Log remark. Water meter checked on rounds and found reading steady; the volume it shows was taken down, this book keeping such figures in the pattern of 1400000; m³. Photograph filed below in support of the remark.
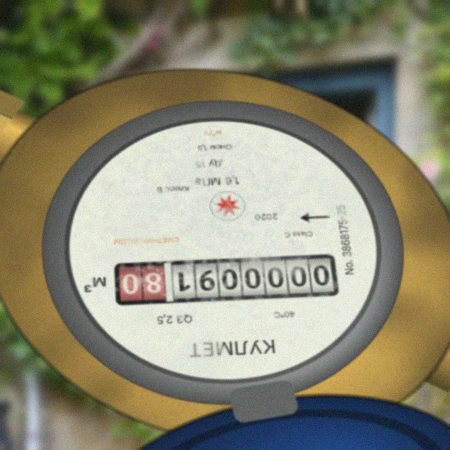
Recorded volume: 91.80; m³
